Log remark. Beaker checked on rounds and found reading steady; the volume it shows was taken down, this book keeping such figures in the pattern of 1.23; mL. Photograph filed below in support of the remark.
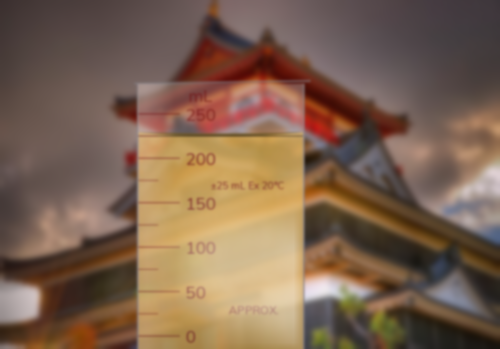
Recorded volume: 225; mL
